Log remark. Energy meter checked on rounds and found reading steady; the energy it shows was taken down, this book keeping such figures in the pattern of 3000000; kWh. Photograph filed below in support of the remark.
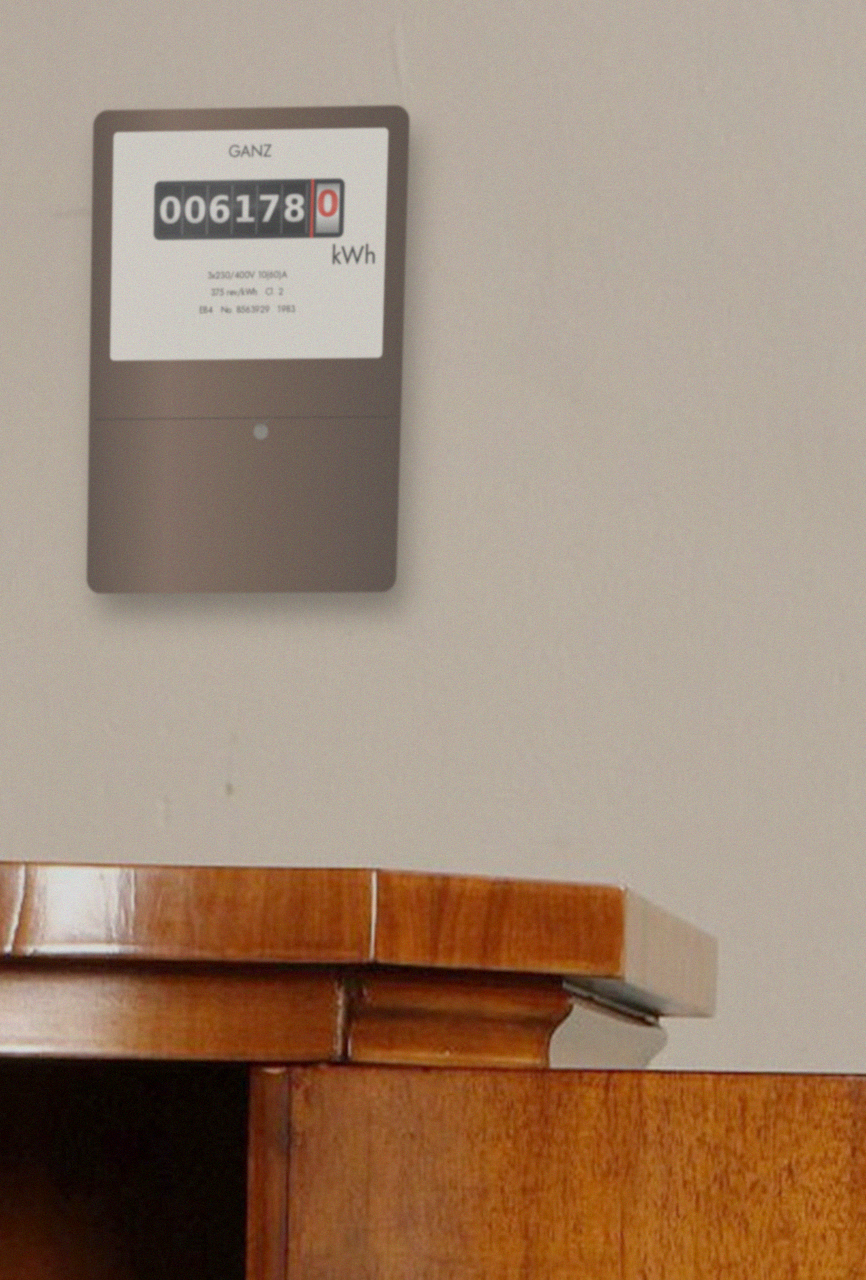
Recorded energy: 6178.0; kWh
